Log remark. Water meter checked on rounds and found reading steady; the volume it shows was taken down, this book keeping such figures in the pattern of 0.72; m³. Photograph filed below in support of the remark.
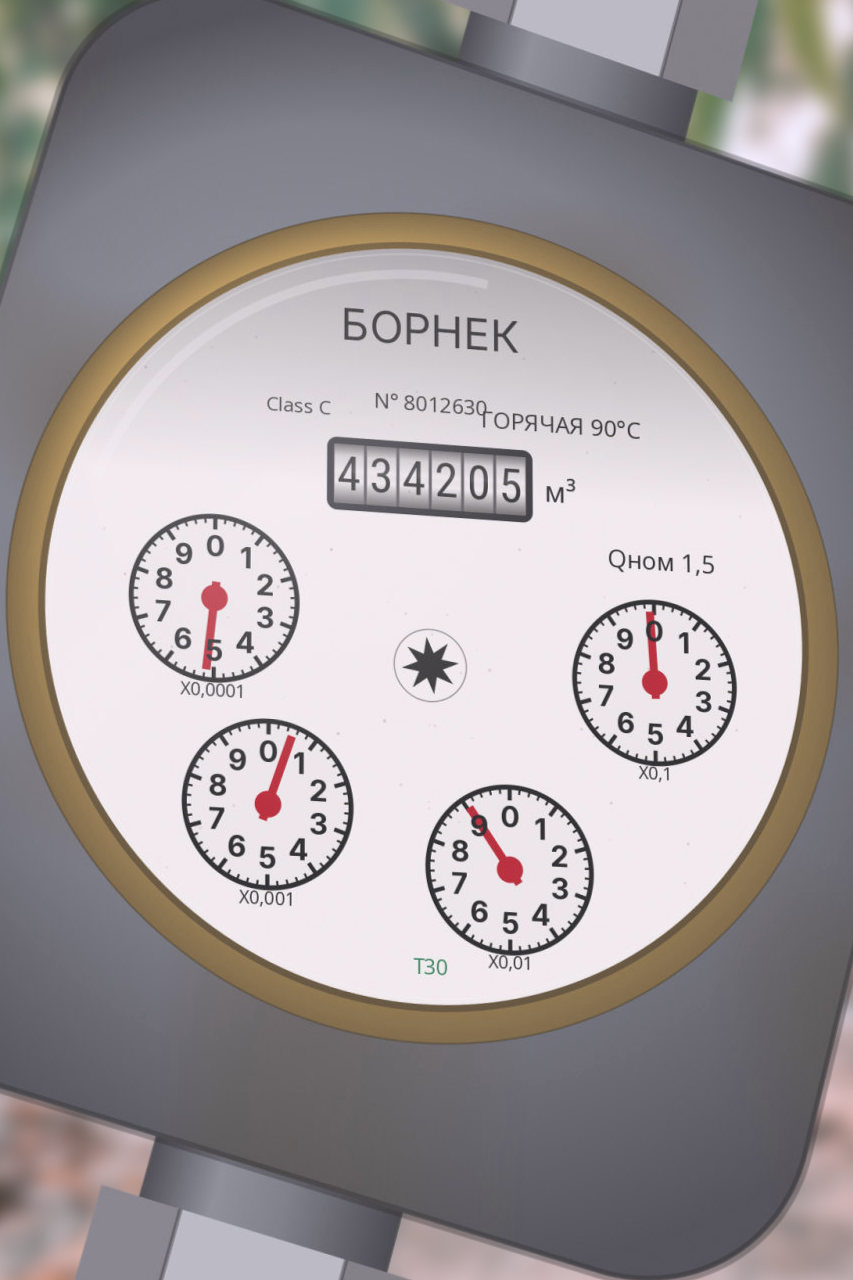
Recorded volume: 434204.9905; m³
